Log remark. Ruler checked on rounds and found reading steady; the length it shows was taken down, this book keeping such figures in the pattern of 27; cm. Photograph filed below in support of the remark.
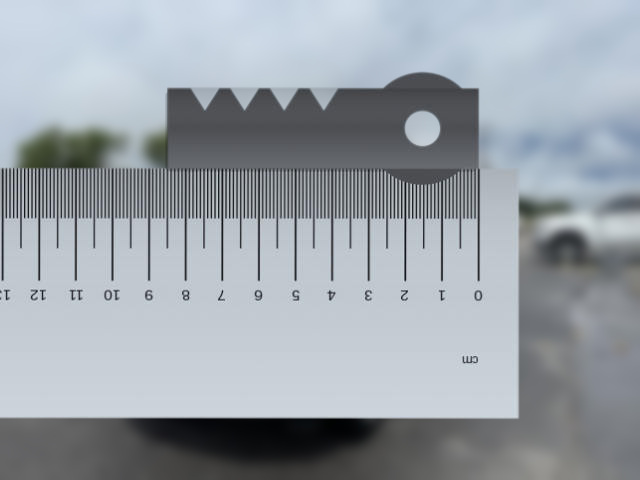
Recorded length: 8.5; cm
